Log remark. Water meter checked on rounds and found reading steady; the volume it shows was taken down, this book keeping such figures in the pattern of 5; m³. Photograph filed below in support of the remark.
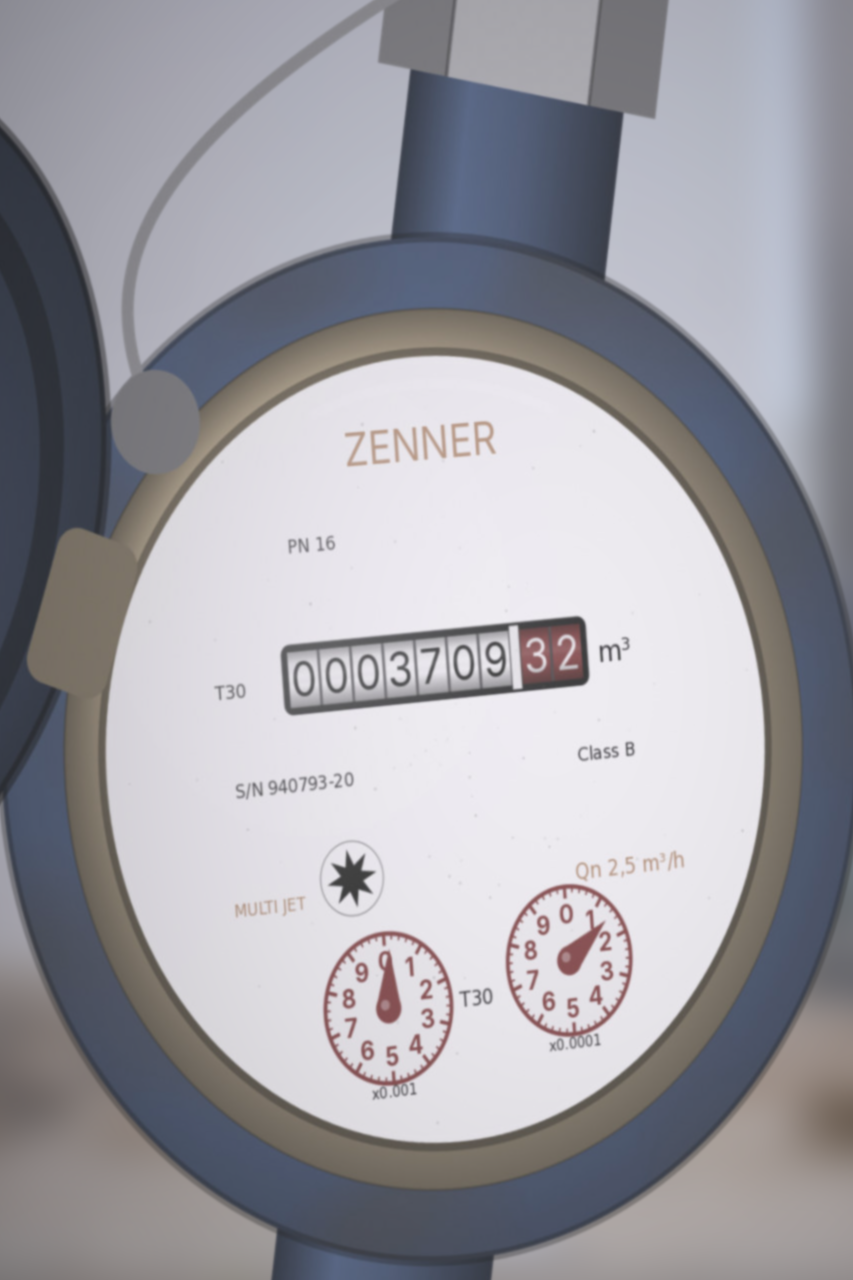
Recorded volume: 3709.3201; m³
